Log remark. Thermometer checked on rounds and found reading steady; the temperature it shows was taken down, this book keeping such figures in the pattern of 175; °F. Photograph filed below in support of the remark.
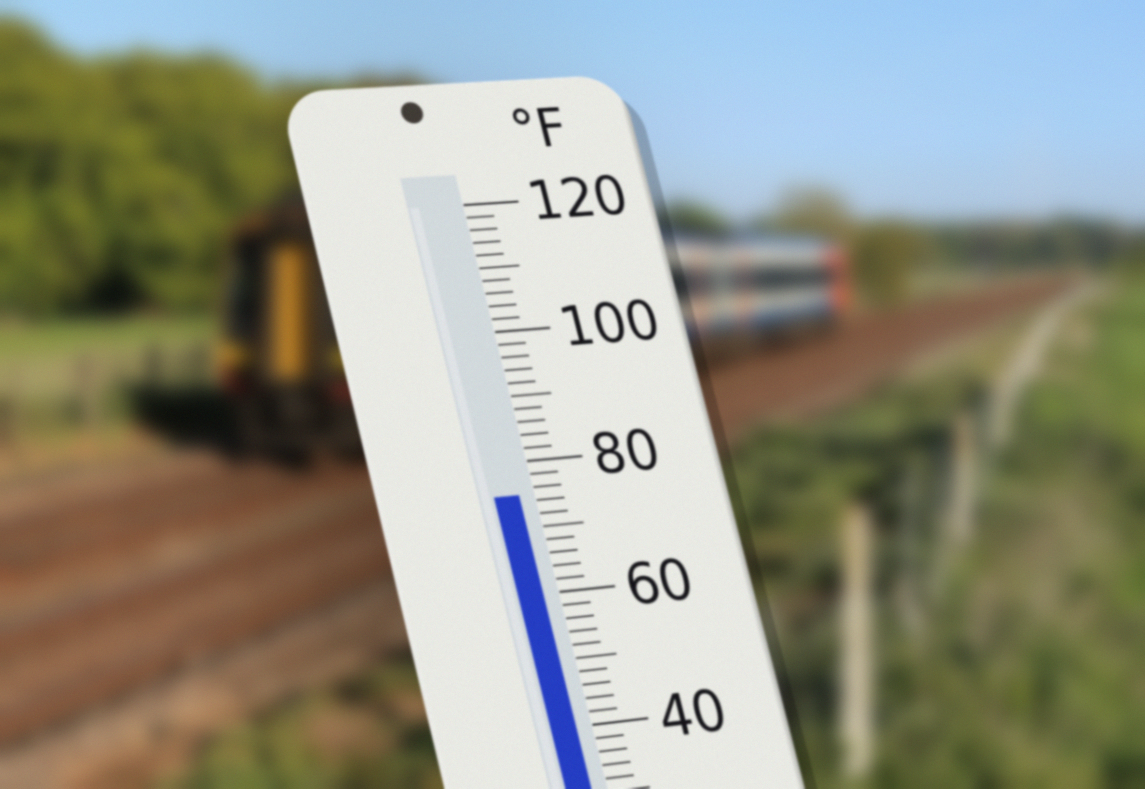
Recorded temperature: 75; °F
